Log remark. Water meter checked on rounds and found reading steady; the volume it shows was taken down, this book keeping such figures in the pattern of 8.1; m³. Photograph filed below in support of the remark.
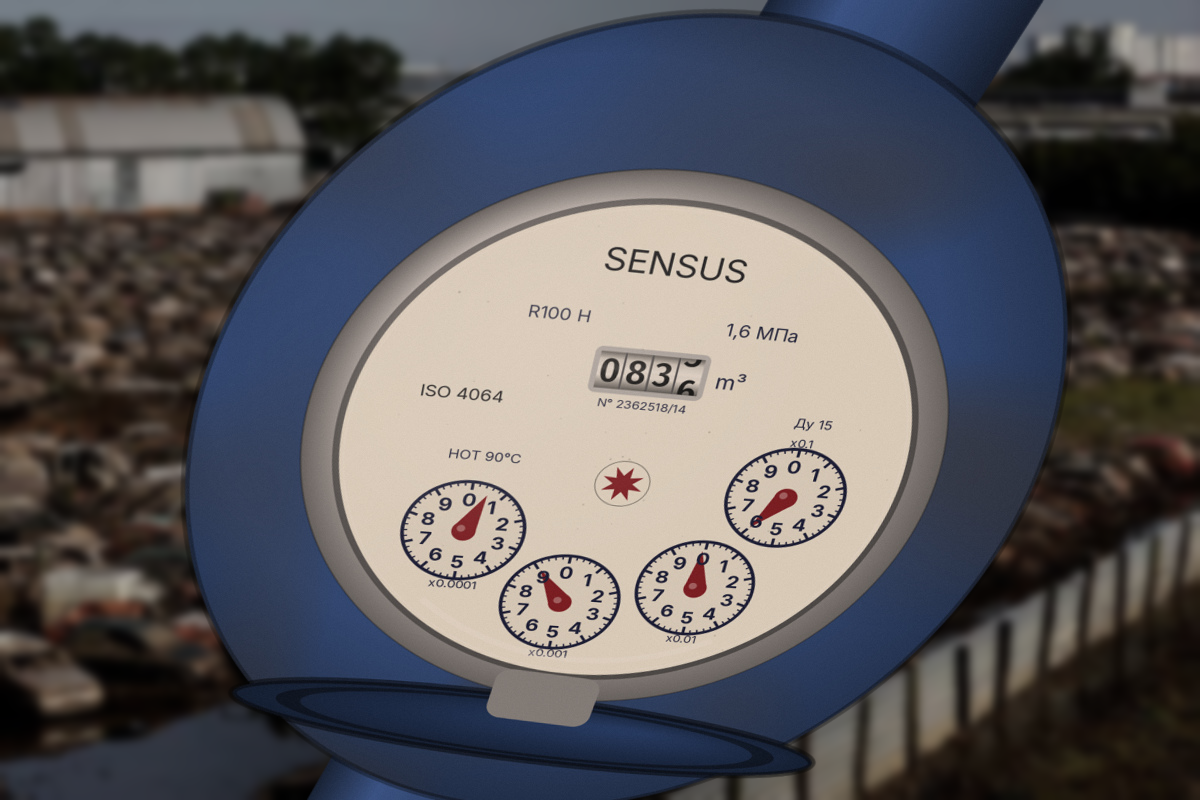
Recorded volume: 835.5990; m³
